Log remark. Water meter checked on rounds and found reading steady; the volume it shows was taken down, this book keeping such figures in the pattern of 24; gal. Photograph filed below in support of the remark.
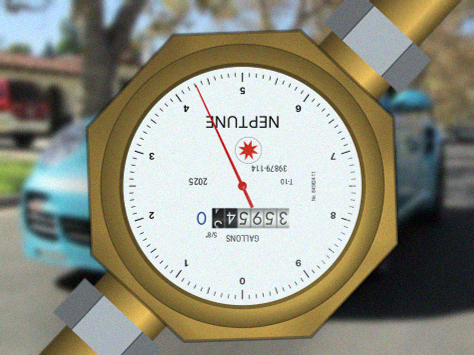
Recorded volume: 3595434.3; gal
